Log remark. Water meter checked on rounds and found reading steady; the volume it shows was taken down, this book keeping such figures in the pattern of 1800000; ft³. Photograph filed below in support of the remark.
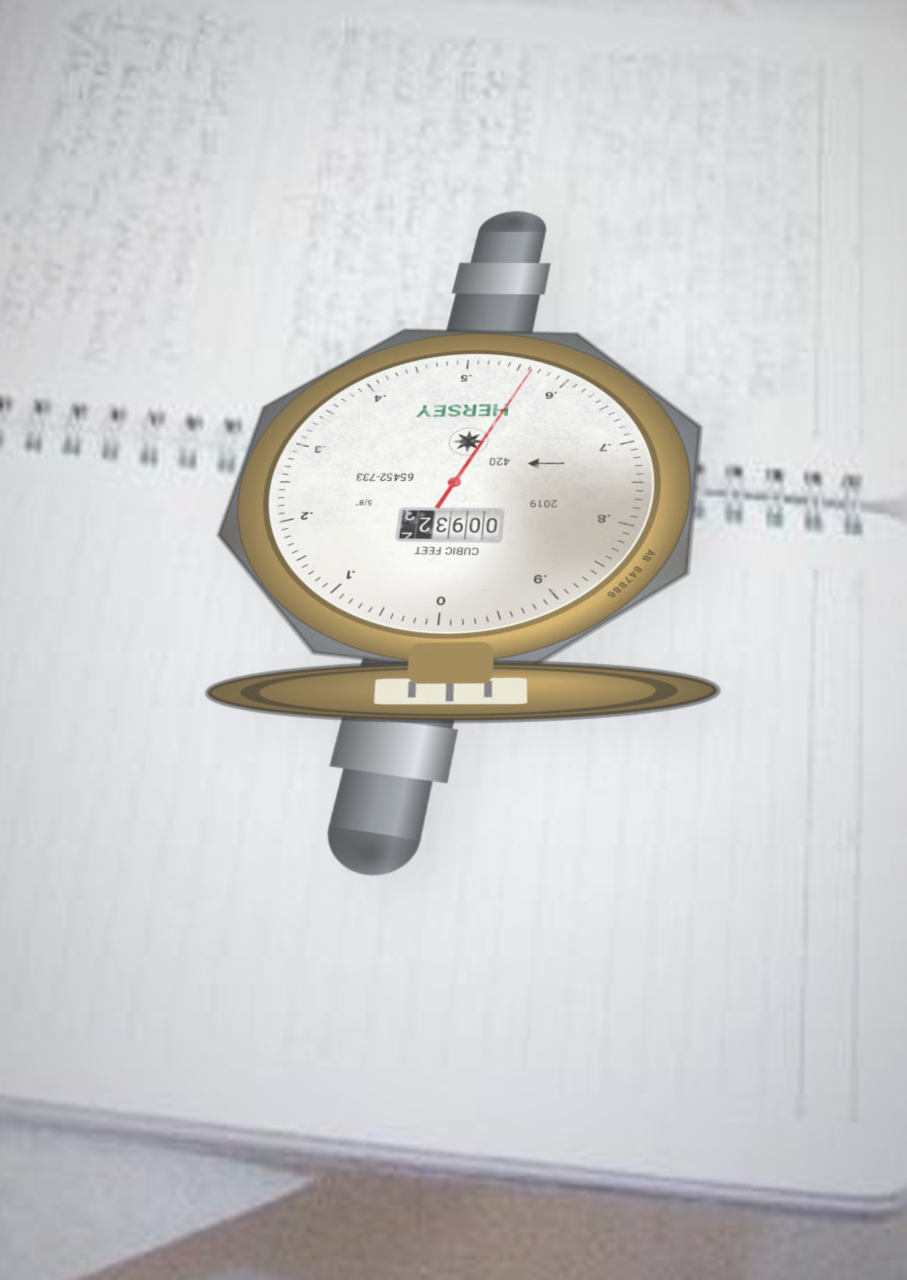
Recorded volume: 9322.56; ft³
